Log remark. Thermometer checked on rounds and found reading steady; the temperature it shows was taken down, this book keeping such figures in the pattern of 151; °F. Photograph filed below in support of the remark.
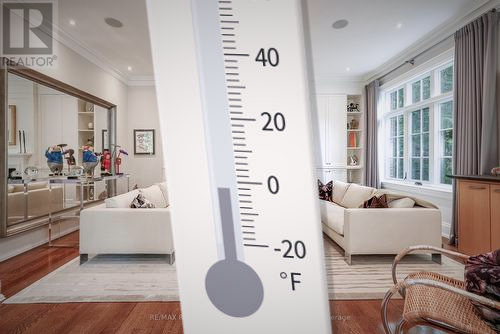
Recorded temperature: -2; °F
